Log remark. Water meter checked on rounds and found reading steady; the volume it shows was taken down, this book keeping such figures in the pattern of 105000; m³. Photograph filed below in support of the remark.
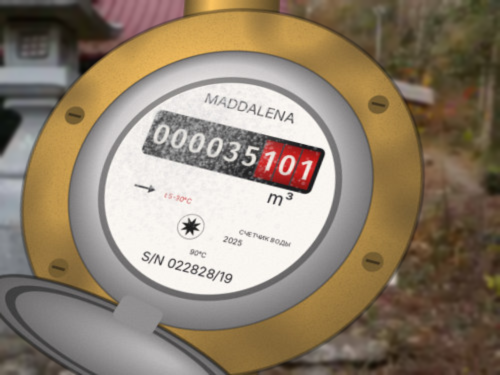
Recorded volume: 35.101; m³
